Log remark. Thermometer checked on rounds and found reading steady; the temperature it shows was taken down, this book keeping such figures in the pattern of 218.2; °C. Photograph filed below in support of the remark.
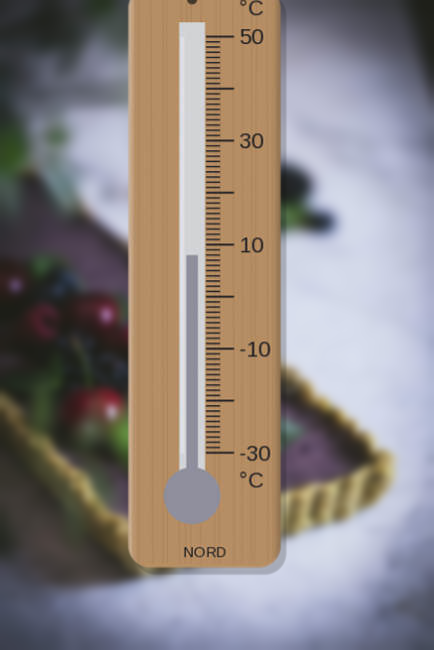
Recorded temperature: 8; °C
